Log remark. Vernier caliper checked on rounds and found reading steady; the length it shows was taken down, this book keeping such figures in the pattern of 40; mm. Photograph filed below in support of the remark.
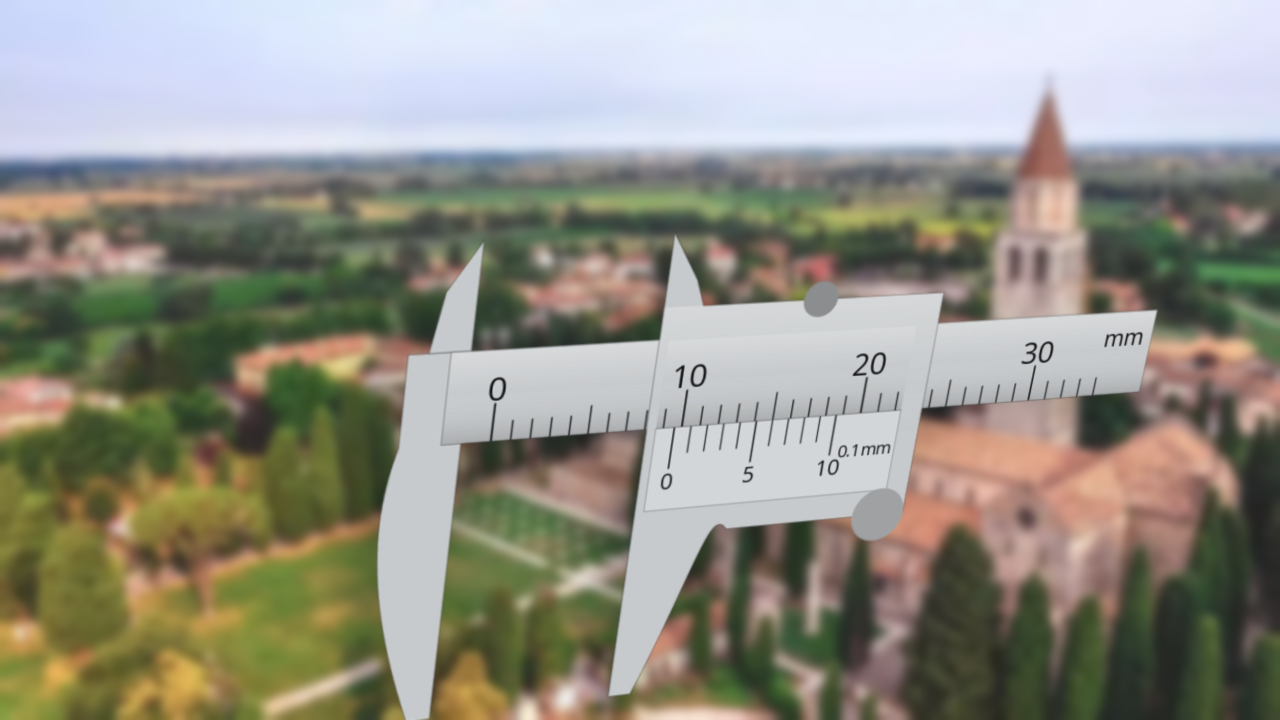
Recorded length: 9.6; mm
